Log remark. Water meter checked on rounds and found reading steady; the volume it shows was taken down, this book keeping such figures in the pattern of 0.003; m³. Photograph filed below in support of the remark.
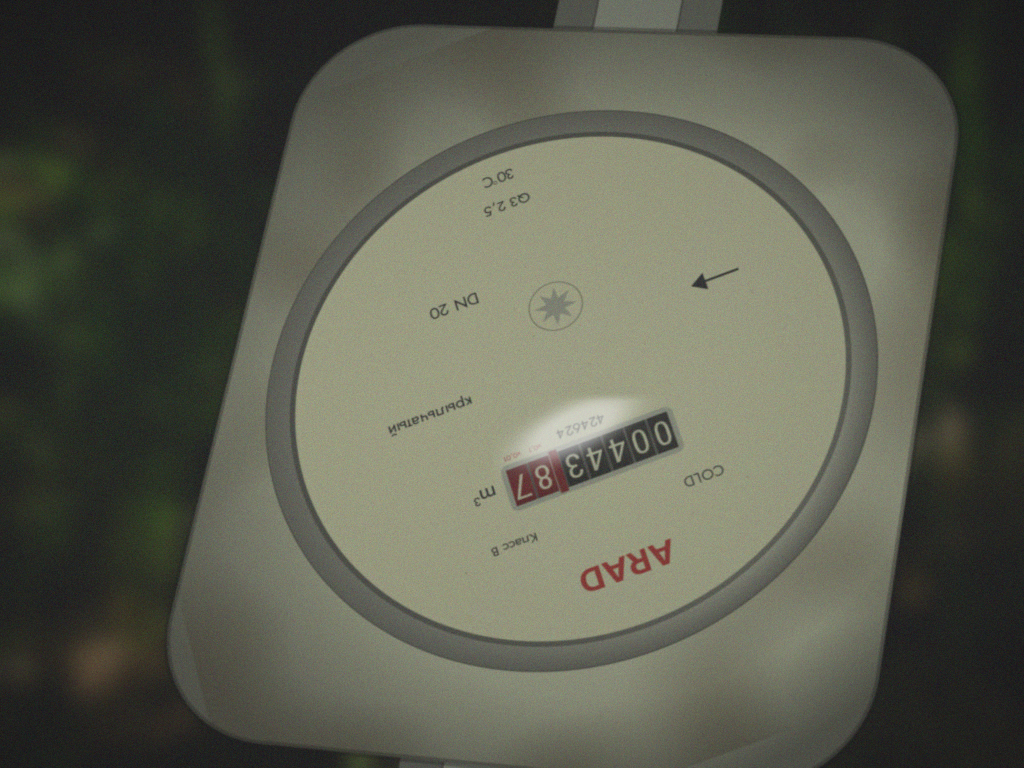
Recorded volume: 443.87; m³
